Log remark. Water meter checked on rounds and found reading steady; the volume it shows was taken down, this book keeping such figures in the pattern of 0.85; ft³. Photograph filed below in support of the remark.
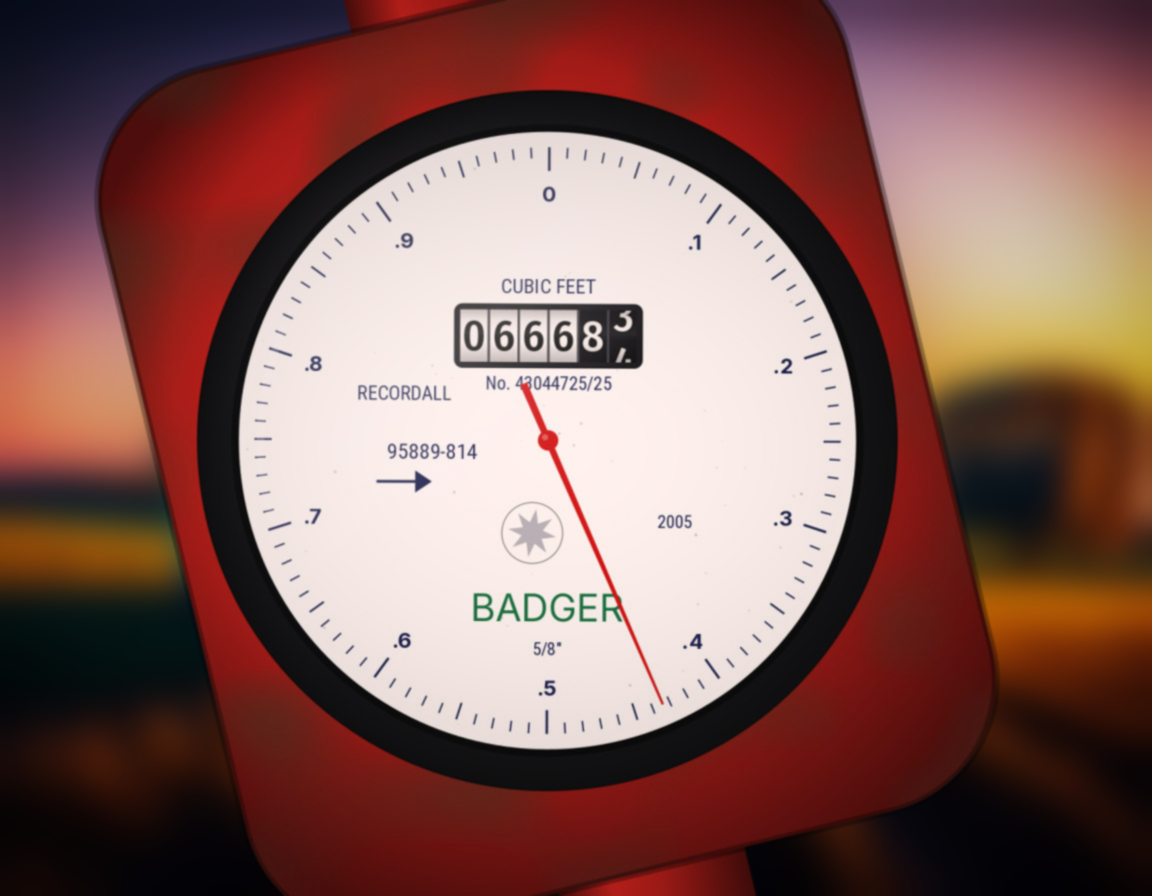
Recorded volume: 66683.43; ft³
